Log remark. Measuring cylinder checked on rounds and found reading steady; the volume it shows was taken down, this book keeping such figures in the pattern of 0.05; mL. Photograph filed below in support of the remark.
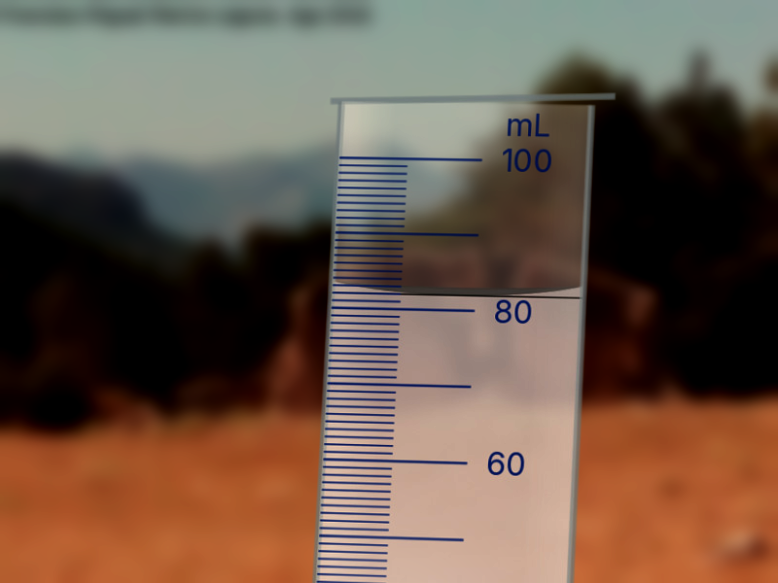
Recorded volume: 82; mL
